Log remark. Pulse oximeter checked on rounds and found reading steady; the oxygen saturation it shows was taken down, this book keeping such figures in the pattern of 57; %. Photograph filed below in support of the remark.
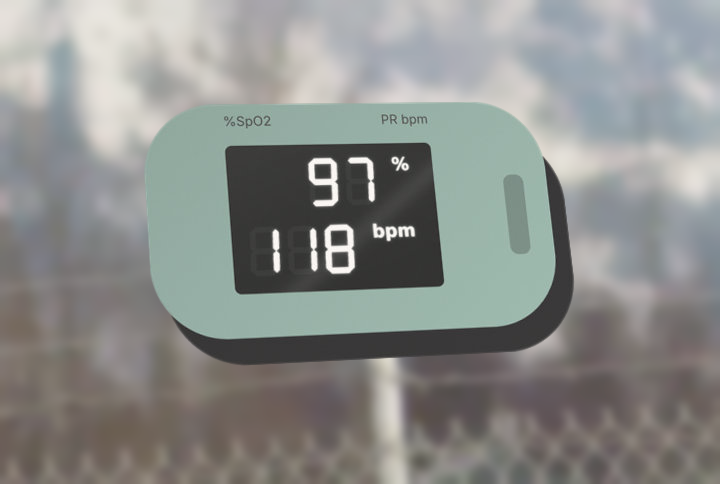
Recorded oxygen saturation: 97; %
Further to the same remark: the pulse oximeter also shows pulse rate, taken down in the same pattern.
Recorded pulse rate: 118; bpm
